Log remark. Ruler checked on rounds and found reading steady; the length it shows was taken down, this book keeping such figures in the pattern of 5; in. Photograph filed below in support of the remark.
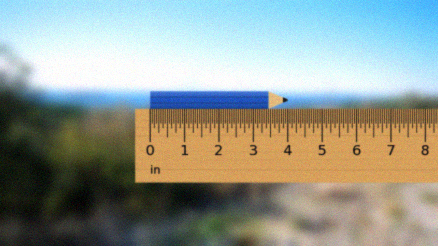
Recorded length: 4; in
